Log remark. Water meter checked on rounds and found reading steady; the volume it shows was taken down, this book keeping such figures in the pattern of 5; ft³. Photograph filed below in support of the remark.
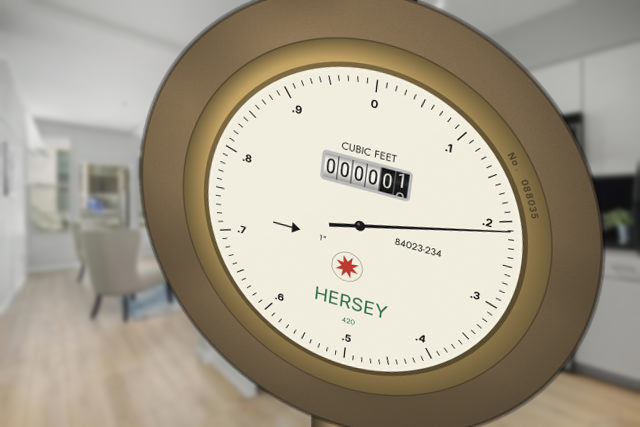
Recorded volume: 1.21; ft³
